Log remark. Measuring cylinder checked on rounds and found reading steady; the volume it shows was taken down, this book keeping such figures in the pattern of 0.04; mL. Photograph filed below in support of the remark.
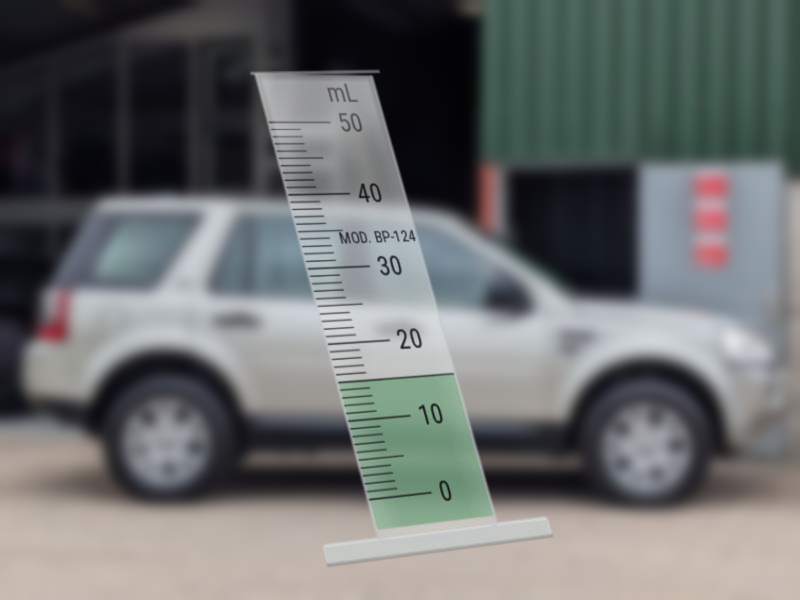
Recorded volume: 15; mL
